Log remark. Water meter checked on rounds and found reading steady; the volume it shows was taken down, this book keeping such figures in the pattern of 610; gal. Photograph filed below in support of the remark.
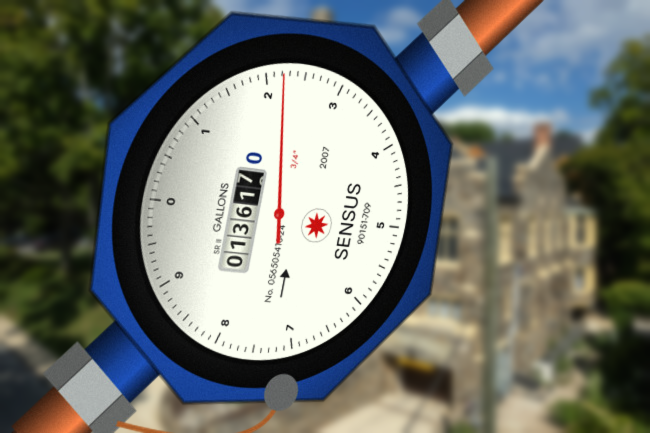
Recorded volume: 136172.2; gal
